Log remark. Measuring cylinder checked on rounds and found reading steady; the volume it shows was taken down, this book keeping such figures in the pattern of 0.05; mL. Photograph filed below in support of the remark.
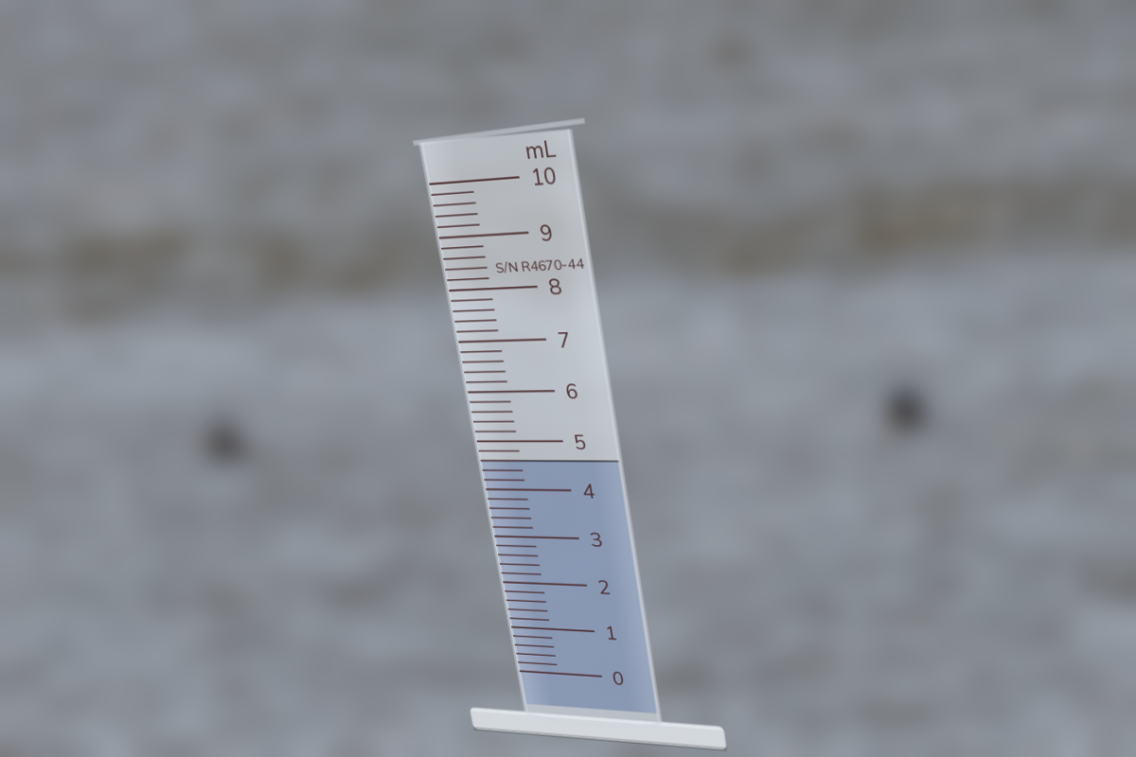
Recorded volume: 4.6; mL
